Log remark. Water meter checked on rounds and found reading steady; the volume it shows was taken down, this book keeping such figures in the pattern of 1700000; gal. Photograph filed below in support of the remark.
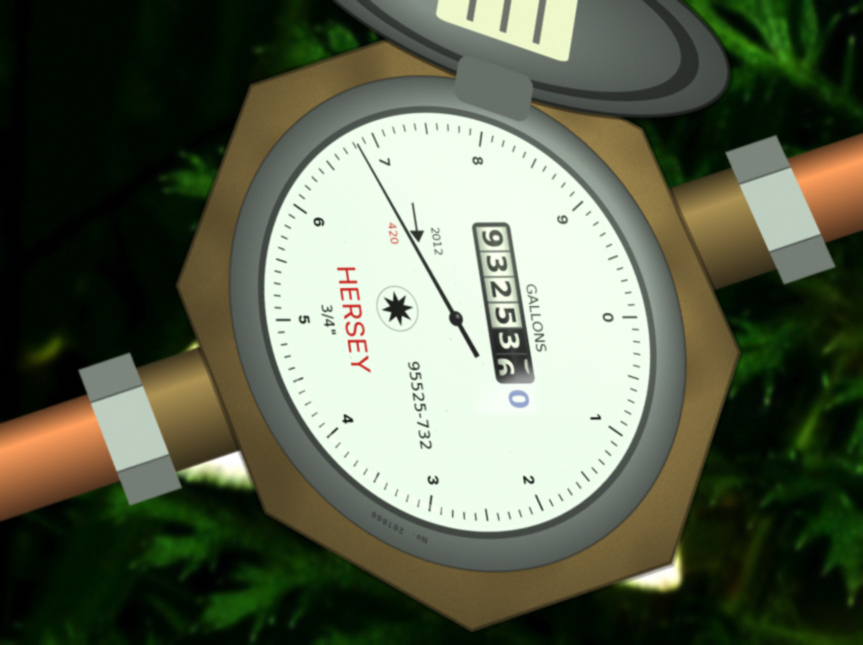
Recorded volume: 9325356.8; gal
